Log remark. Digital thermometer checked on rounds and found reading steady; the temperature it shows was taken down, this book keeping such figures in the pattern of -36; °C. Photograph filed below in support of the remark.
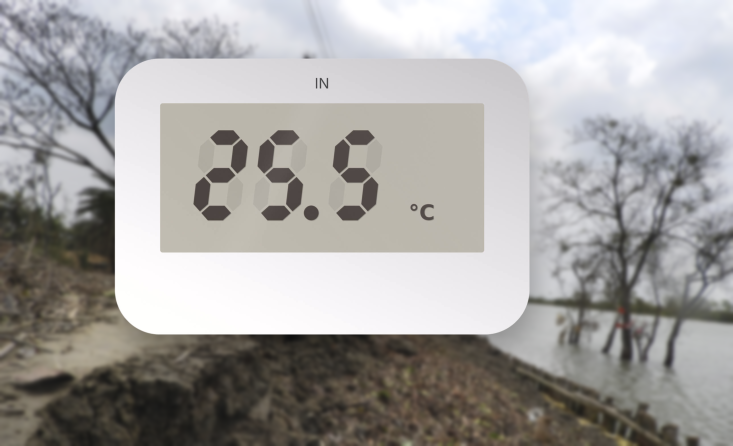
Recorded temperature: 25.5; °C
